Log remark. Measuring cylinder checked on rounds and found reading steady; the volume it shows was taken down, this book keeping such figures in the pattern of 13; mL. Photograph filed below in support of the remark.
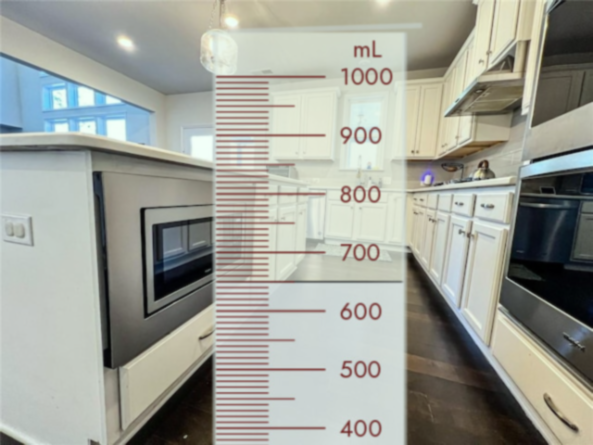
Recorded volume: 650; mL
